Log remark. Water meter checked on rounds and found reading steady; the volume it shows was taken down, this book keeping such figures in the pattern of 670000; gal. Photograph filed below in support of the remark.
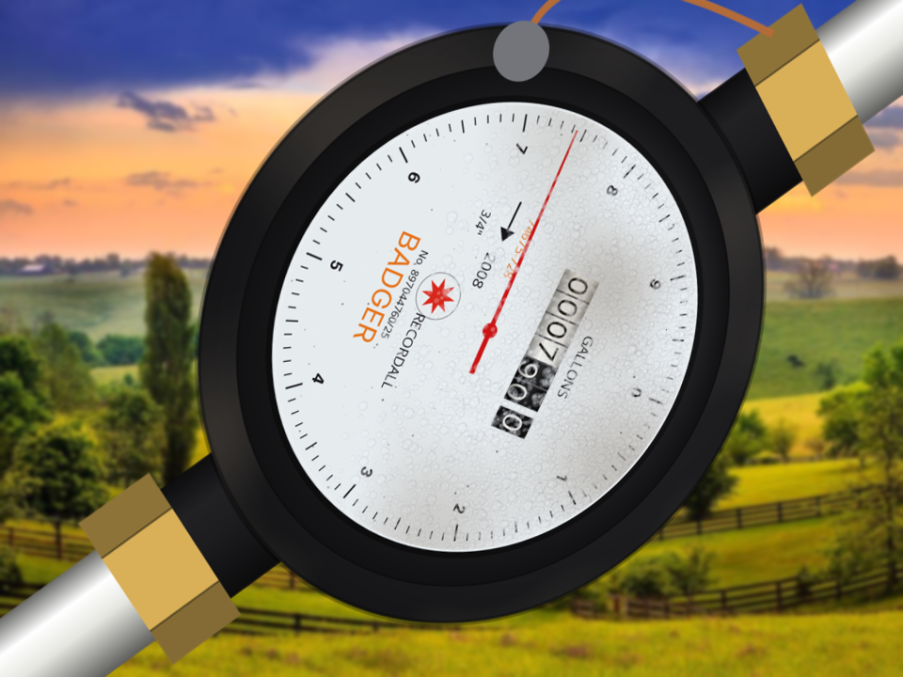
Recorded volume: 7897.4; gal
